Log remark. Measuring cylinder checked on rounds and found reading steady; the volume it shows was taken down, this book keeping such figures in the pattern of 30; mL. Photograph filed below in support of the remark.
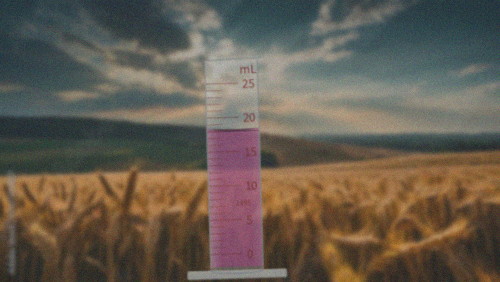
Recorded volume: 18; mL
